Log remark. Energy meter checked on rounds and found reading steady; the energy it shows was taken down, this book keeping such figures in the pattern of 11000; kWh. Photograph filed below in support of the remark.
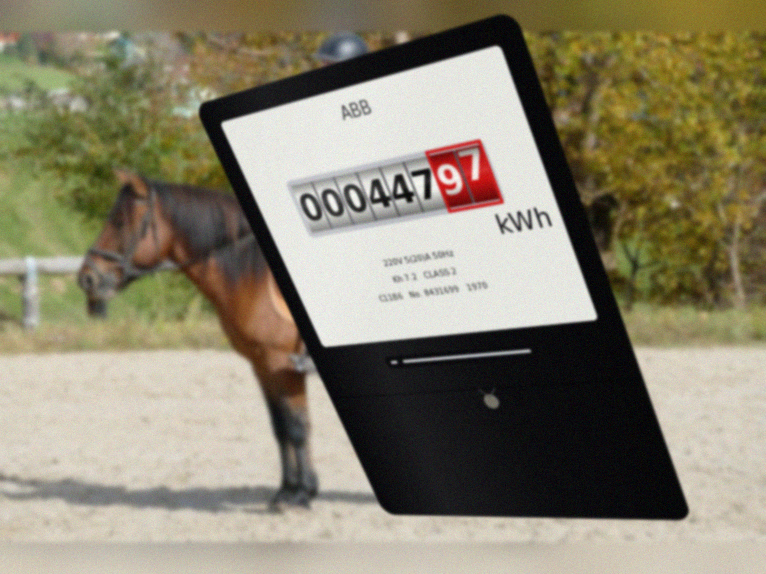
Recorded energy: 447.97; kWh
